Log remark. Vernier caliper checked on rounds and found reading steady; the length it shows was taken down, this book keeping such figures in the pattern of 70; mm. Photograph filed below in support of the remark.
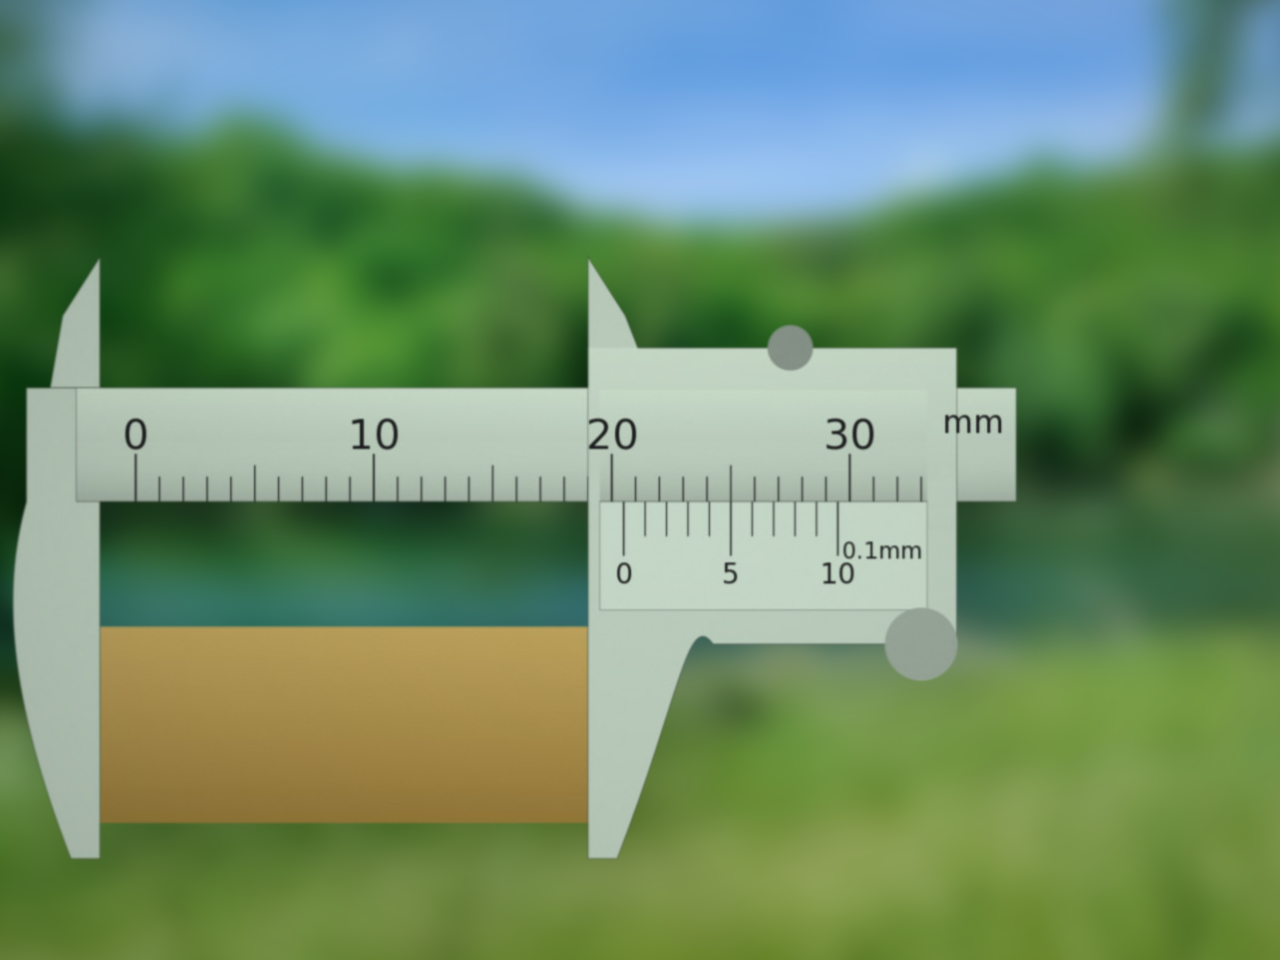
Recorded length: 20.5; mm
